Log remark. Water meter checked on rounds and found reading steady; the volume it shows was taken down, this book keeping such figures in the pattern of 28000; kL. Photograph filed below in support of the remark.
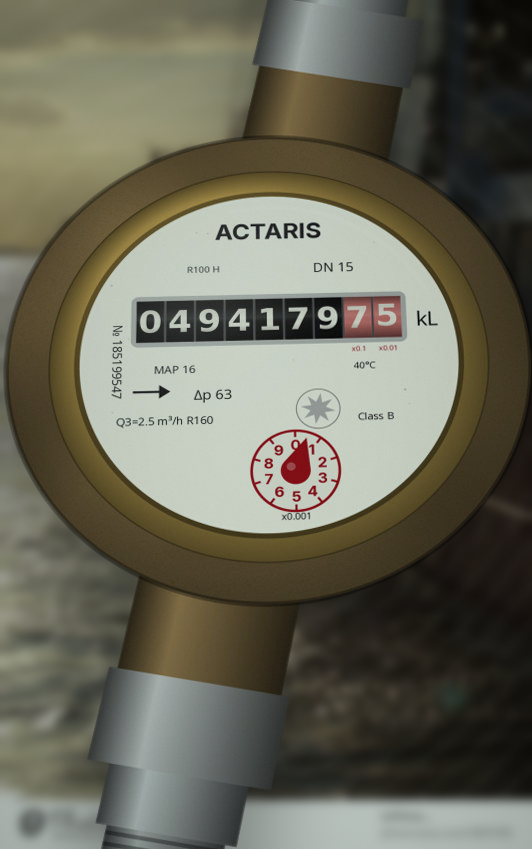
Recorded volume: 494179.750; kL
